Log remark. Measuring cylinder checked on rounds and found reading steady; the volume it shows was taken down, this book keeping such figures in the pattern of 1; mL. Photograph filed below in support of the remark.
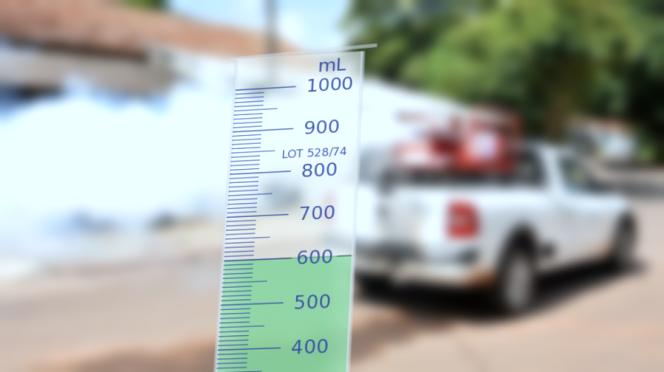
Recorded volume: 600; mL
